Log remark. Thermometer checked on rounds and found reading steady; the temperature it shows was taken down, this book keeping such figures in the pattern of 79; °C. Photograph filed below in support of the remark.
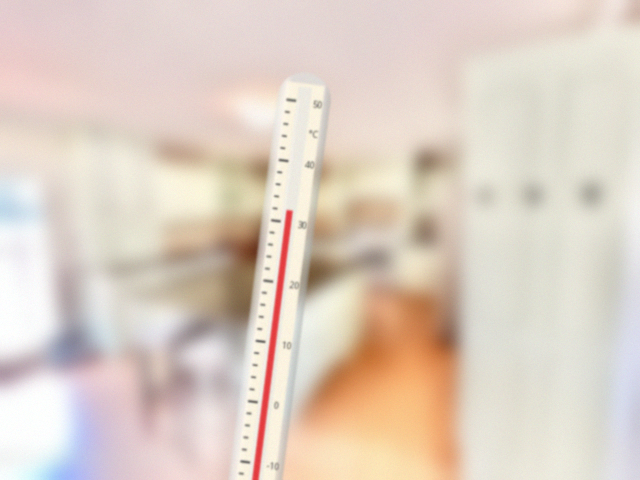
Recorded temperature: 32; °C
